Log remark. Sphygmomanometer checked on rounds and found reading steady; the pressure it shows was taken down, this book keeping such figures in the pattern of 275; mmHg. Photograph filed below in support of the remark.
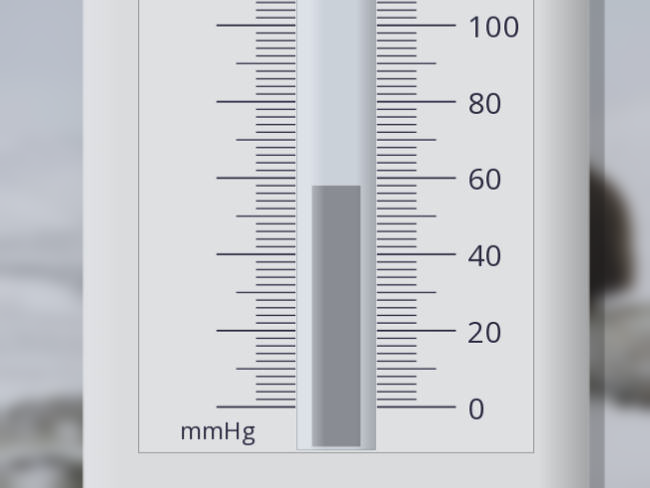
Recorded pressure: 58; mmHg
